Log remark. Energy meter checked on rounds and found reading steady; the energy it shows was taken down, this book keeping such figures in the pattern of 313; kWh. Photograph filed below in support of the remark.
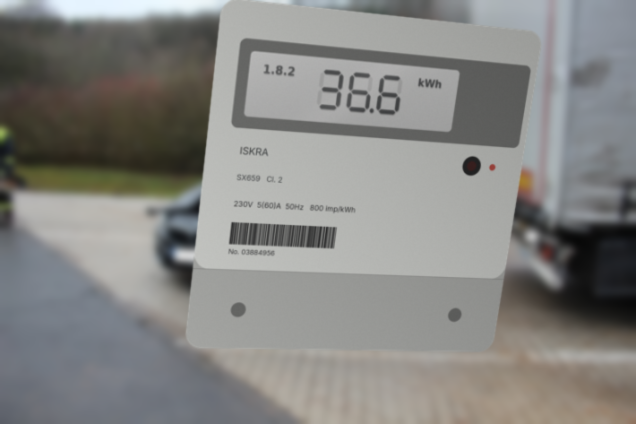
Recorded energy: 36.6; kWh
